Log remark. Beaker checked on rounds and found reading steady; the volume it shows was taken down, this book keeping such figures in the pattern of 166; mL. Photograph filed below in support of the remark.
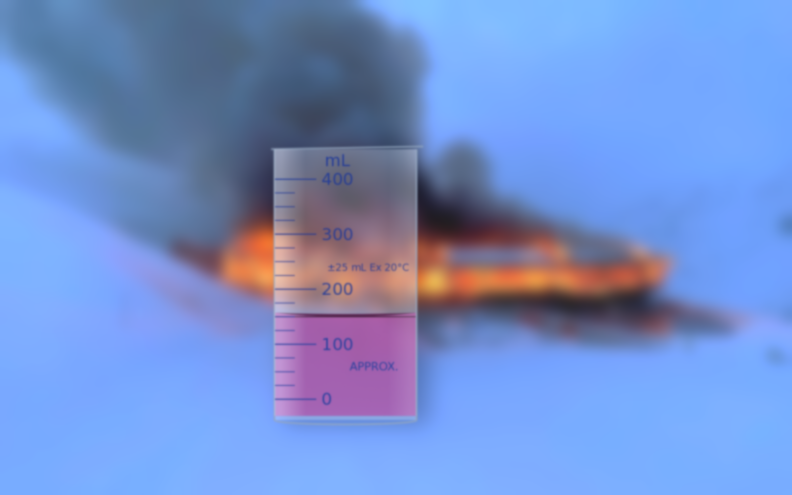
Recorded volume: 150; mL
